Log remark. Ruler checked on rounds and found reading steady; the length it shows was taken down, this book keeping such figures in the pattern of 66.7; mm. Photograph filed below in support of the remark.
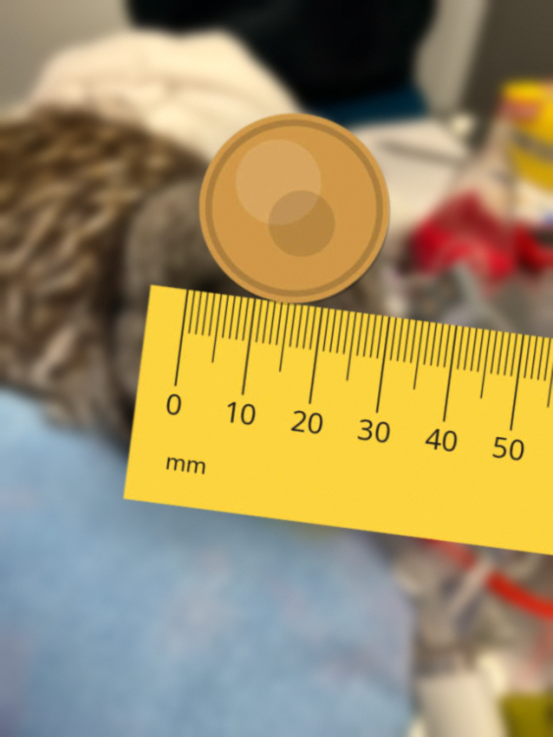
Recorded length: 28; mm
